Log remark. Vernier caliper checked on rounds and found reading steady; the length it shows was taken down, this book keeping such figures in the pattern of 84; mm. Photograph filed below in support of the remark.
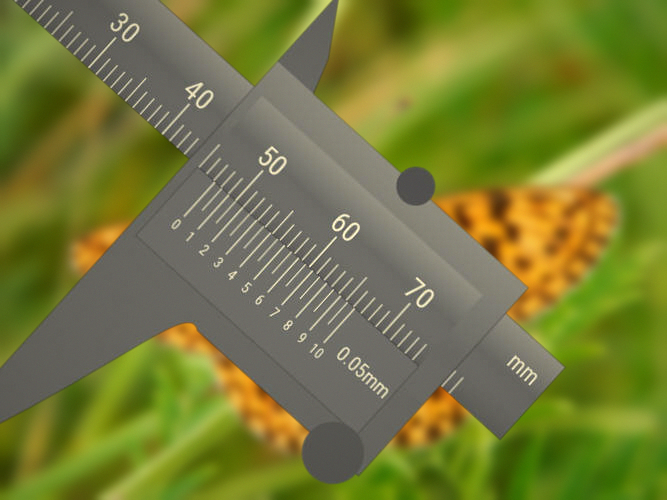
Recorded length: 47.2; mm
